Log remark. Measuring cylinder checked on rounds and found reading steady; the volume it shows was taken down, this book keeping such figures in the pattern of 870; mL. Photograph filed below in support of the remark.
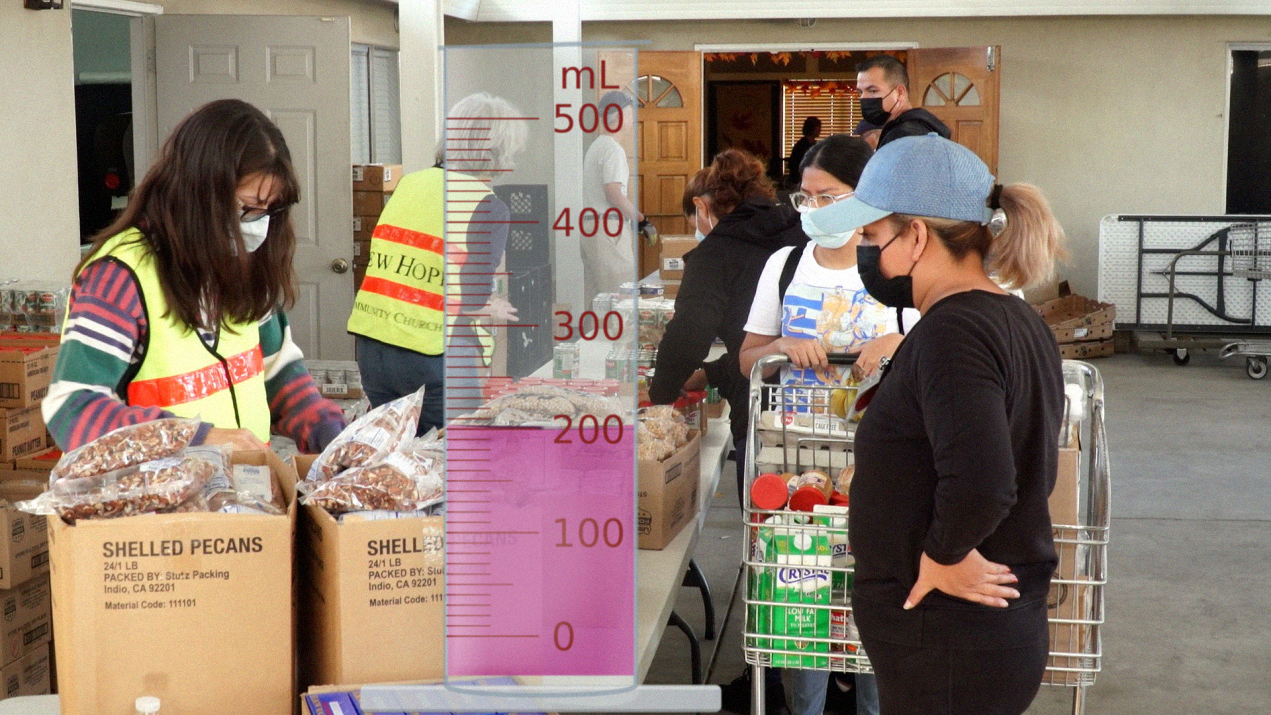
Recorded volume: 200; mL
